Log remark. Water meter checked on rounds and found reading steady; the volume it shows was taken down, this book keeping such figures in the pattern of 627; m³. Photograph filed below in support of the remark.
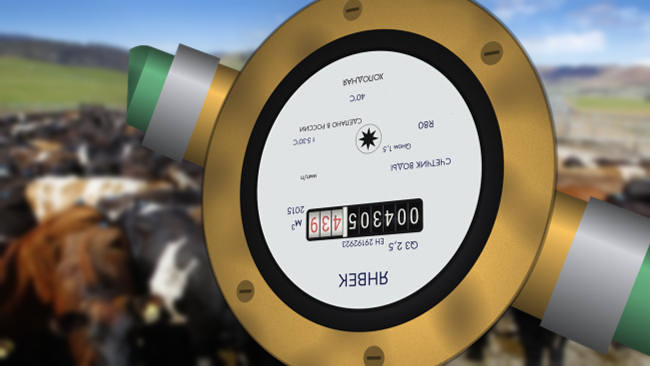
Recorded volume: 4305.439; m³
